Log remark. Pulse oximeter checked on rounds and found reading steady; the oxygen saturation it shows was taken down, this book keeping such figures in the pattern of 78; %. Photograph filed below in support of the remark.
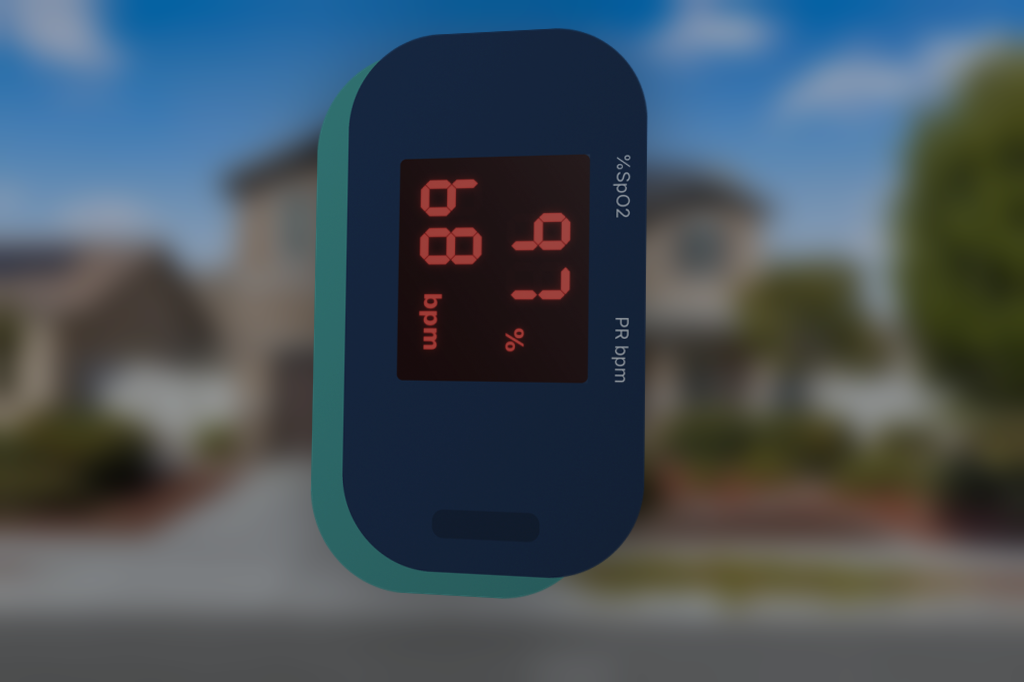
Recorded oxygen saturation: 97; %
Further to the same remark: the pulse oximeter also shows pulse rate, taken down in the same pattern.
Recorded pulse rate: 68; bpm
